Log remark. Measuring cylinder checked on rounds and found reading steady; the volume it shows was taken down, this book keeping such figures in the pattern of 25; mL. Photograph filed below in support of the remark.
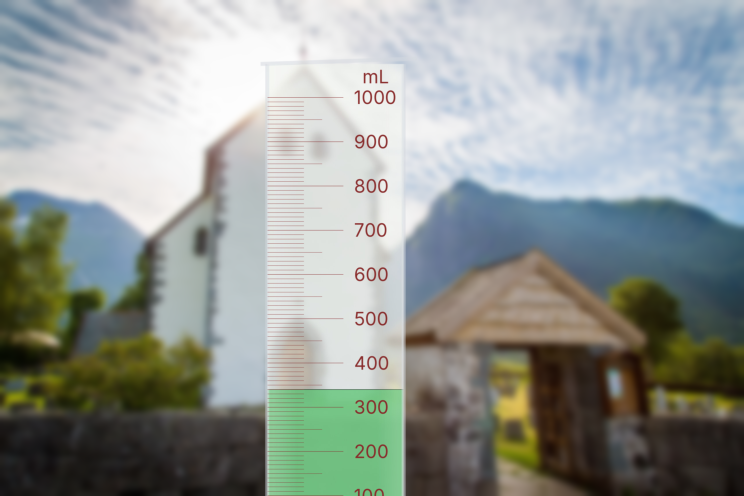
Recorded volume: 340; mL
